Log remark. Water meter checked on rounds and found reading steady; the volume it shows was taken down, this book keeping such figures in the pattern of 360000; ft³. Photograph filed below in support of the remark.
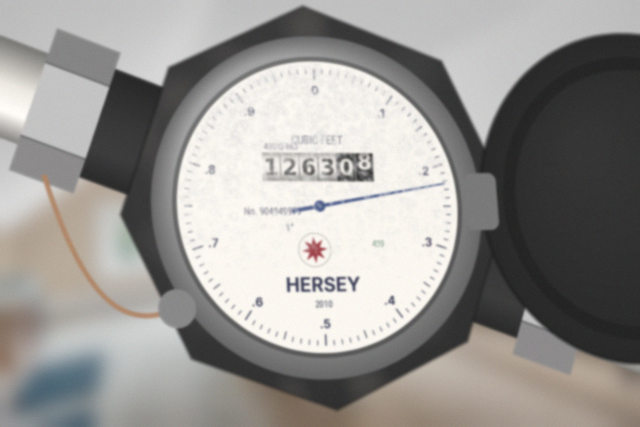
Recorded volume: 126308.22; ft³
